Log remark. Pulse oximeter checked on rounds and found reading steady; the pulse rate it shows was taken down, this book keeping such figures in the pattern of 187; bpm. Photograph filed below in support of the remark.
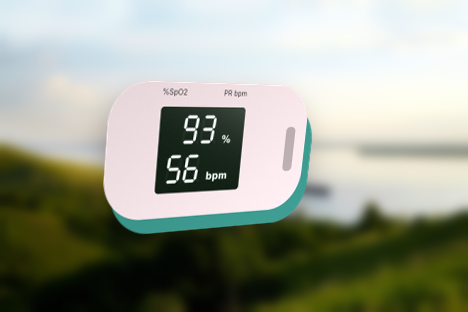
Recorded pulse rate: 56; bpm
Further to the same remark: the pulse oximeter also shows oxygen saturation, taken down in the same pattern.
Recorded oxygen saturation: 93; %
